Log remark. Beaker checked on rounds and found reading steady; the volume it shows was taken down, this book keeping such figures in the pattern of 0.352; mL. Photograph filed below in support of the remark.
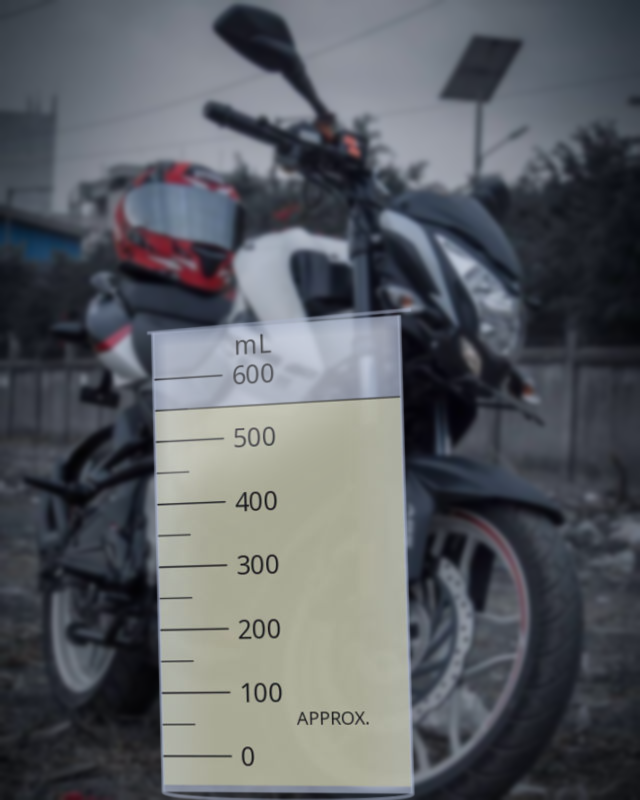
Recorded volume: 550; mL
